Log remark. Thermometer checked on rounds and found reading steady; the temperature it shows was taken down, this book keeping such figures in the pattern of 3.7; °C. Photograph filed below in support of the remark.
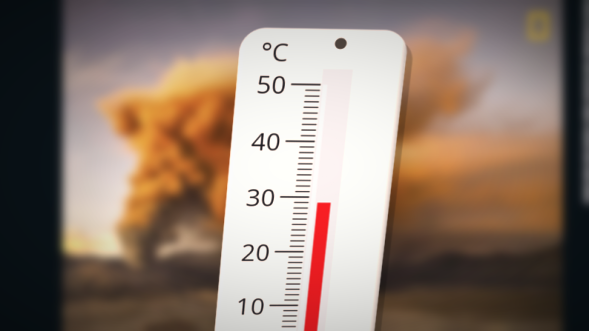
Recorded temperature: 29; °C
